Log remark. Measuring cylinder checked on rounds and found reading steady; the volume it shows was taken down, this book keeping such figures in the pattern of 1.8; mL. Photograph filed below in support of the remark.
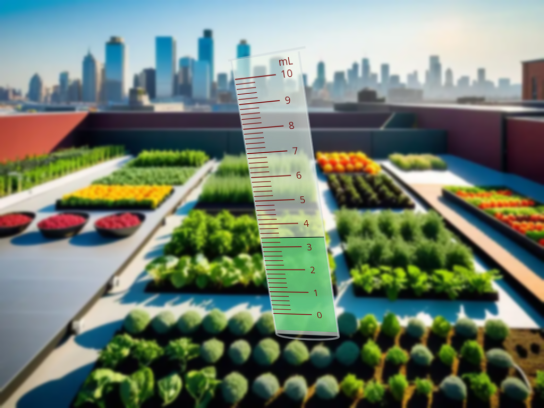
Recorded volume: 3.4; mL
